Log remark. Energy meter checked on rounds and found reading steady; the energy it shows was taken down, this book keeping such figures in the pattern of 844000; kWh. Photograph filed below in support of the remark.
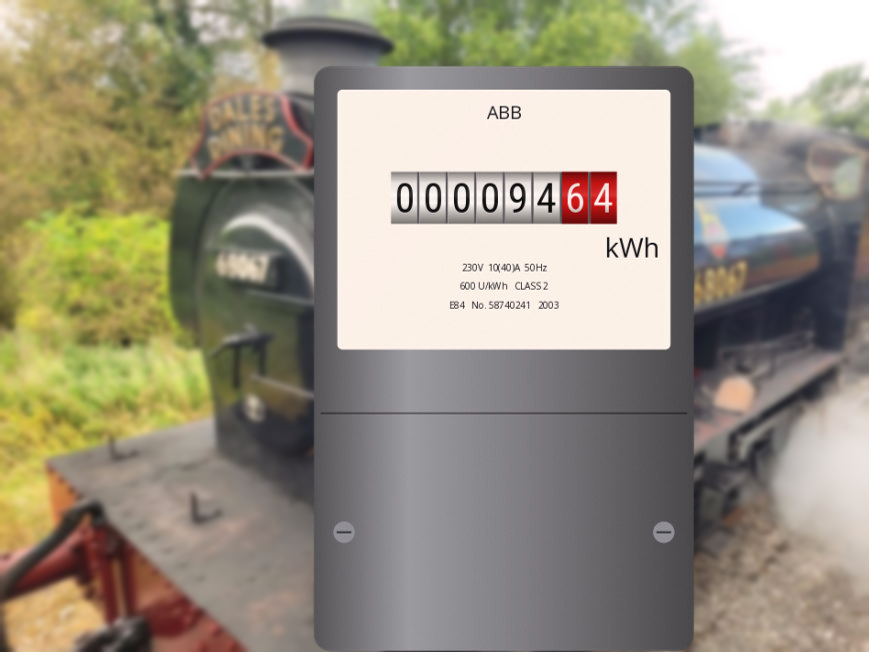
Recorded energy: 94.64; kWh
